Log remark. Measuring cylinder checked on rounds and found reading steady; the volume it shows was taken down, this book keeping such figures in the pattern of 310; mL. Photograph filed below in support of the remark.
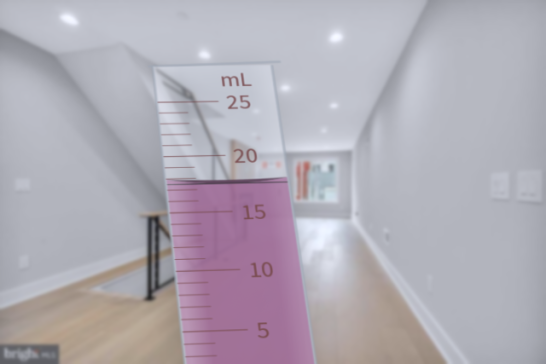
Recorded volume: 17.5; mL
